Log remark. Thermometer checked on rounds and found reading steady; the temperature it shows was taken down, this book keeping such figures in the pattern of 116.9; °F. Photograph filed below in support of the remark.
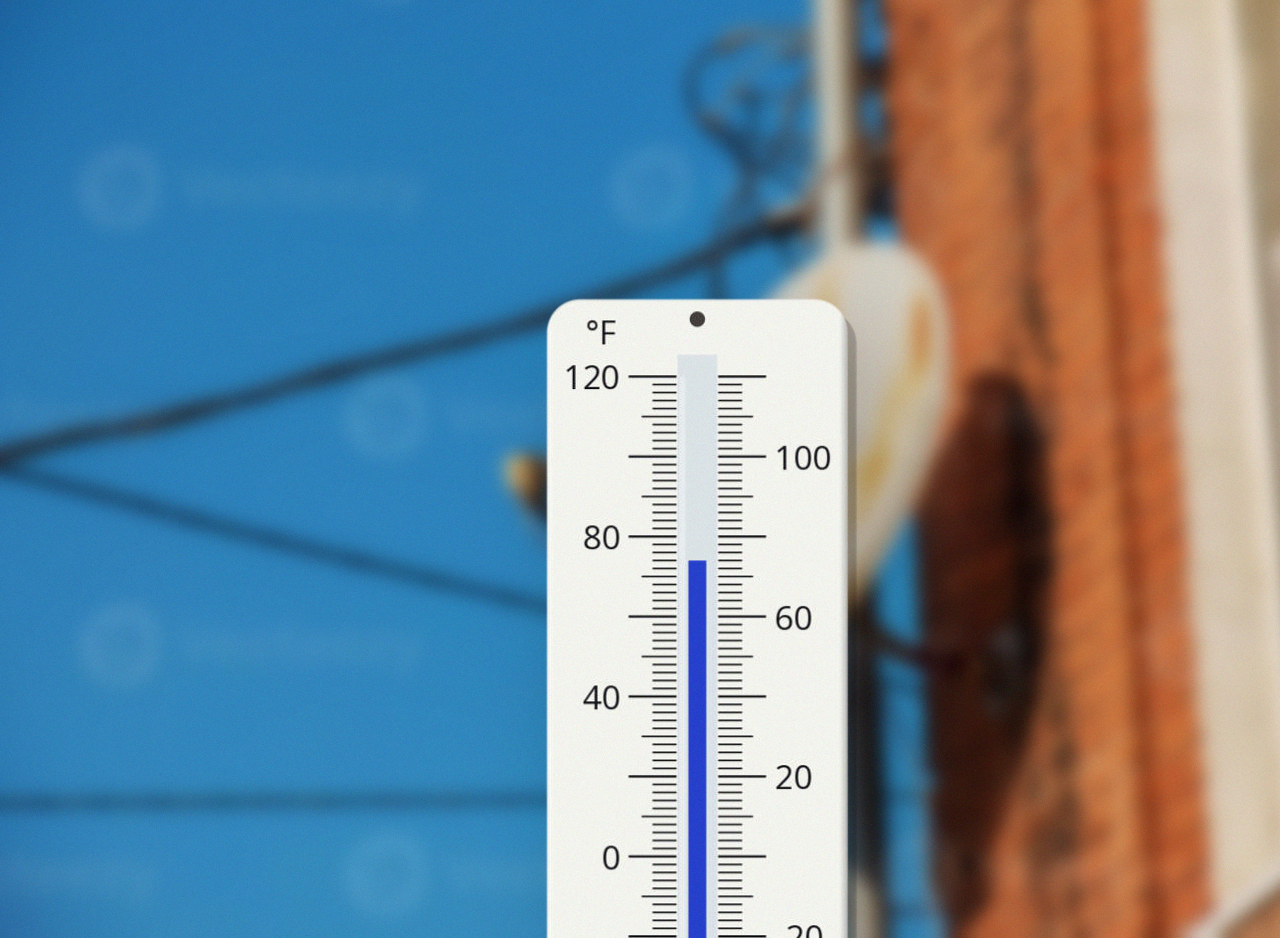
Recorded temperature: 74; °F
